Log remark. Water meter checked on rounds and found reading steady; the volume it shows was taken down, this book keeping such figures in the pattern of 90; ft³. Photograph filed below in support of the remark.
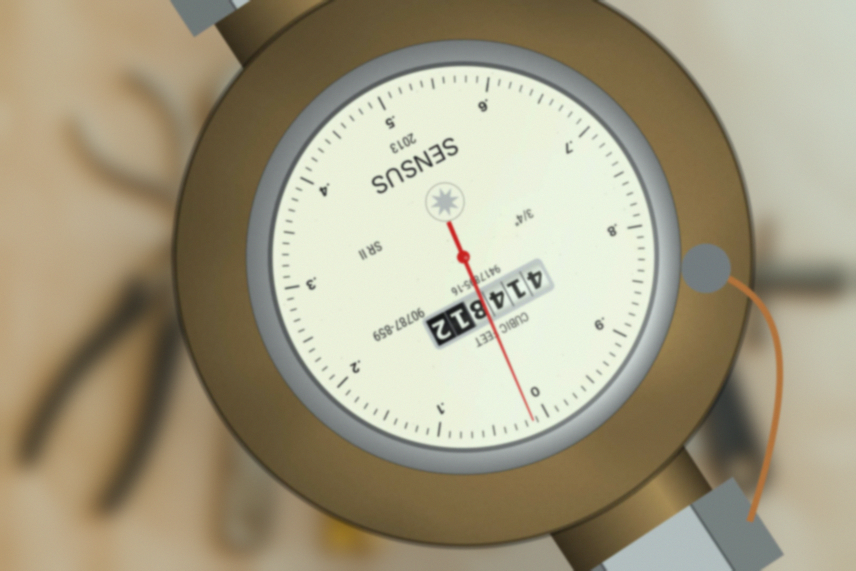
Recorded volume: 414812.01; ft³
